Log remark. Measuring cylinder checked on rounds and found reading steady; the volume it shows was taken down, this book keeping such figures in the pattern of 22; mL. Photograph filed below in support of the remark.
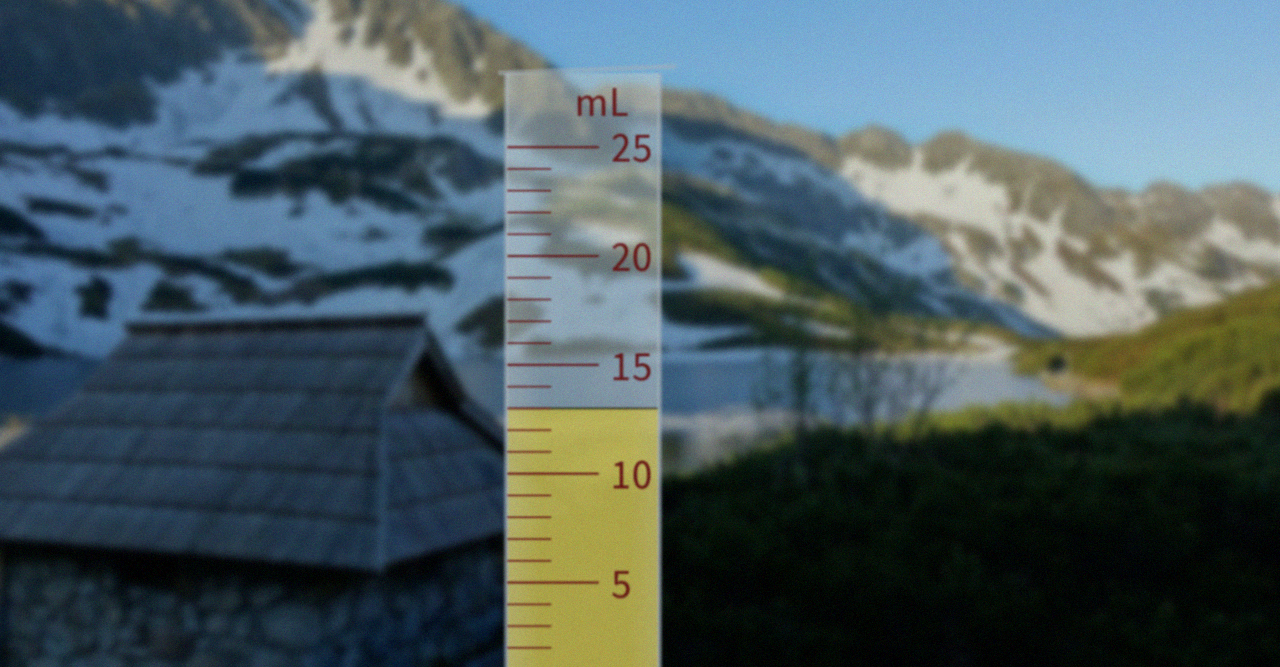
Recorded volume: 13; mL
